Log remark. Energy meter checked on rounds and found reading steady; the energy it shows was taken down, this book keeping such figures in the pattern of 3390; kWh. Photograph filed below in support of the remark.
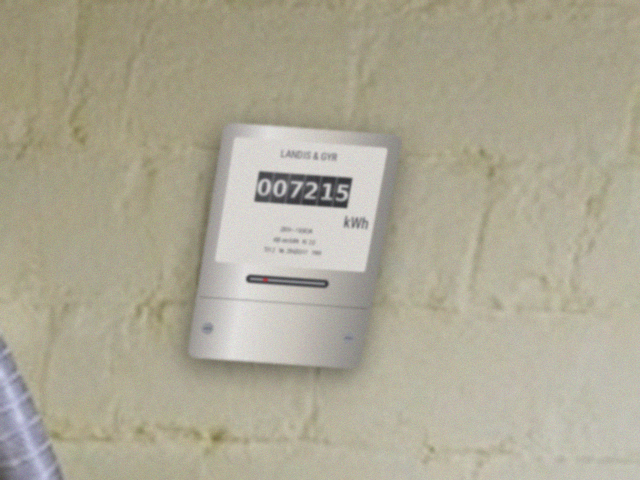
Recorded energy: 7215; kWh
